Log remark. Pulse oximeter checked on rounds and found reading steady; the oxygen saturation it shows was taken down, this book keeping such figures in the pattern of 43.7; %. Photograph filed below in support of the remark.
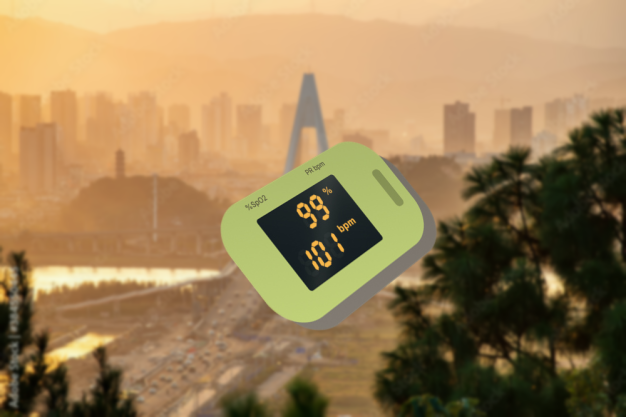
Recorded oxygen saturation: 99; %
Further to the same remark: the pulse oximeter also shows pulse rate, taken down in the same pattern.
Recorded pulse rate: 101; bpm
